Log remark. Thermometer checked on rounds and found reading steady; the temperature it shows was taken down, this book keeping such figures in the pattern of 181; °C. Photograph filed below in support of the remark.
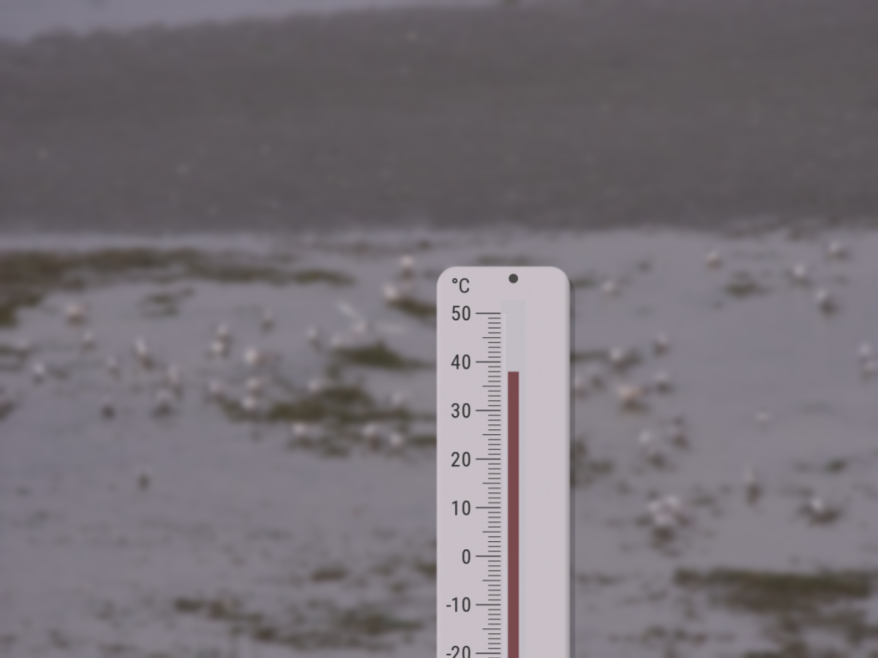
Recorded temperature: 38; °C
